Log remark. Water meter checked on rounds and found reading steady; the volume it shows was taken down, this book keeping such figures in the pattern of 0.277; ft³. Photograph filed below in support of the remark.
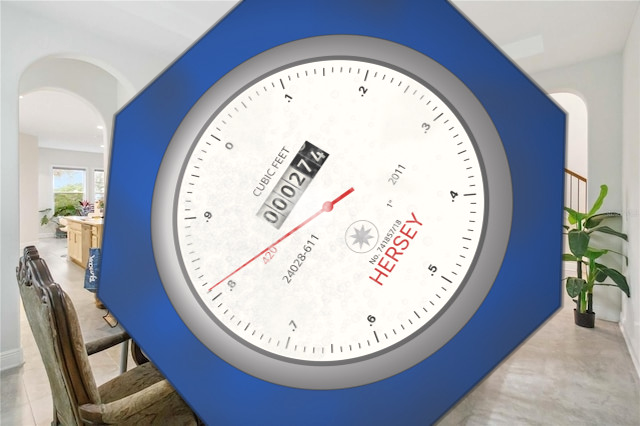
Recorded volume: 273.81; ft³
